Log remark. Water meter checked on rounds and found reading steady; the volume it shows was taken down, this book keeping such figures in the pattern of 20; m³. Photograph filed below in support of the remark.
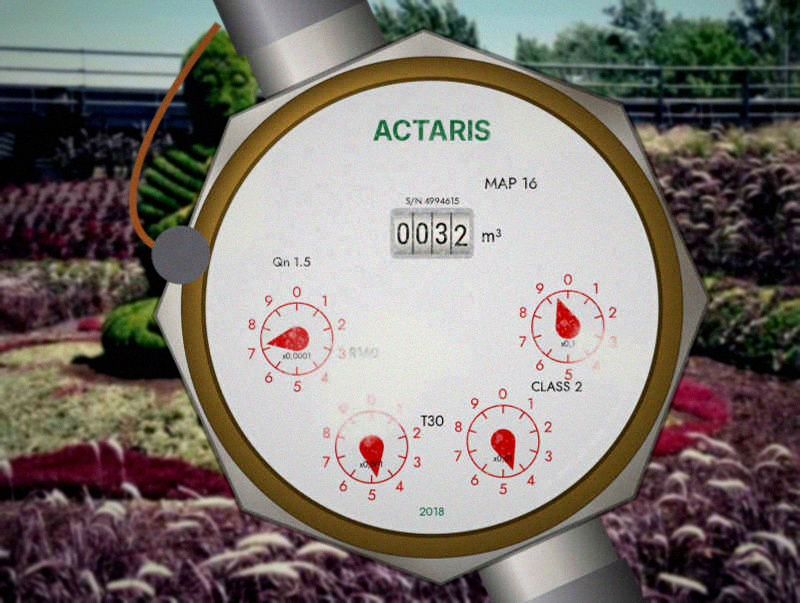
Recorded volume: 31.9447; m³
